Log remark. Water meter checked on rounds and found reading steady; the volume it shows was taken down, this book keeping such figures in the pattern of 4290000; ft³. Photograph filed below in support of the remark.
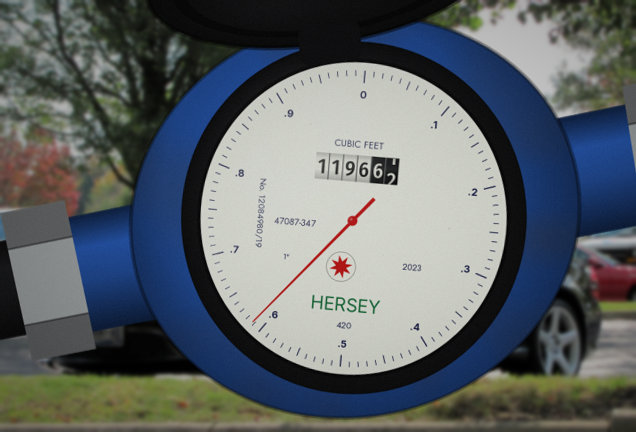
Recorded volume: 119661.61; ft³
